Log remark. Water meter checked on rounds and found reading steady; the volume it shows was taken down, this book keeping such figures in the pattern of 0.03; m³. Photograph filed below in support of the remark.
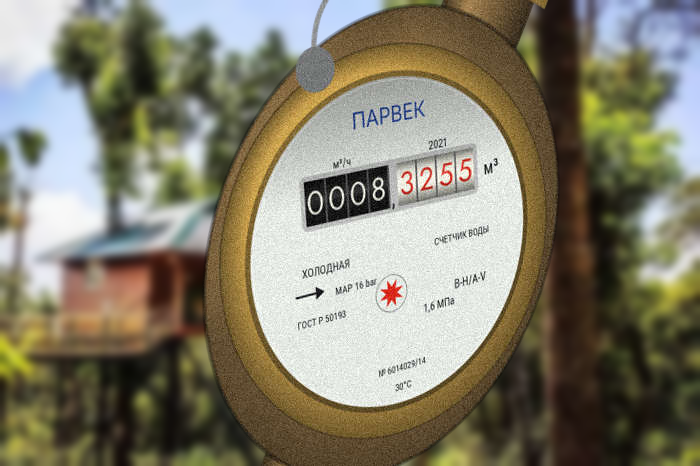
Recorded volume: 8.3255; m³
